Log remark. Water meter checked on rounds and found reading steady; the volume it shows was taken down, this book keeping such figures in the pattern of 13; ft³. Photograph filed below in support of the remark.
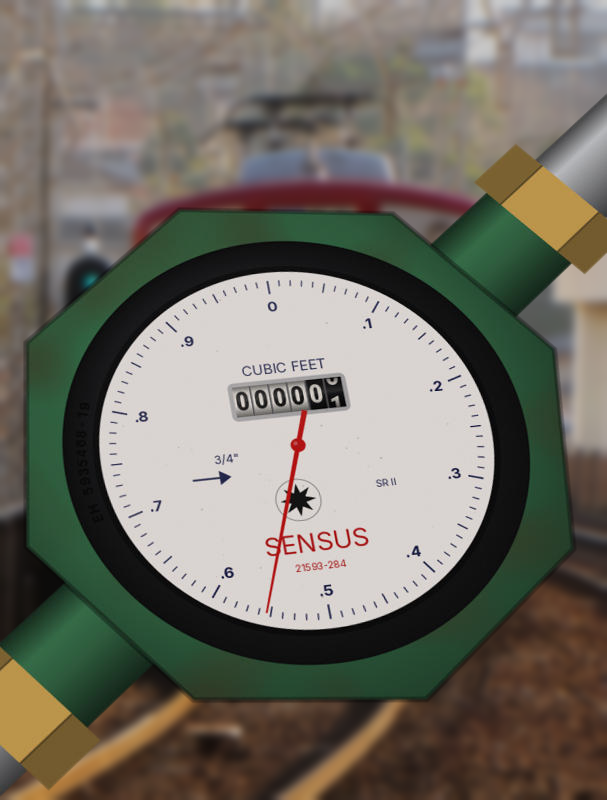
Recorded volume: 0.55; ft³
